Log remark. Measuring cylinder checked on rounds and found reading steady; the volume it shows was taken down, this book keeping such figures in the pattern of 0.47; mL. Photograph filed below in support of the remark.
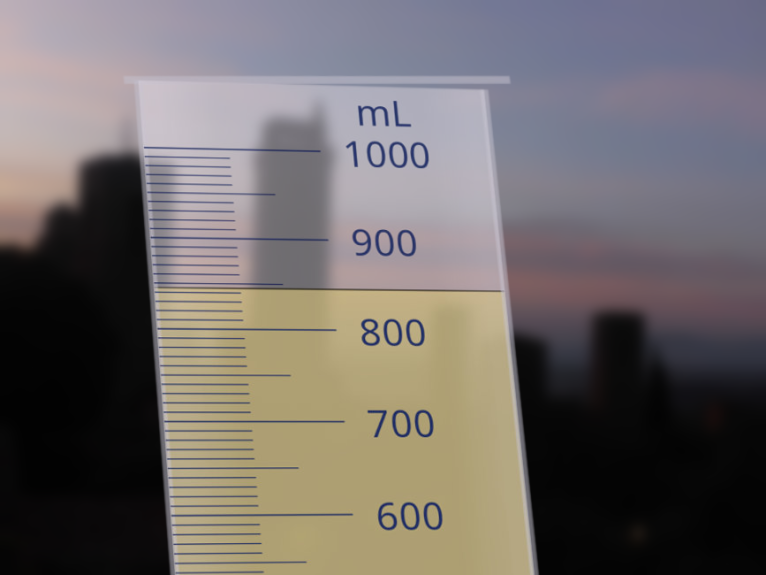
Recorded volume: 845; mL
